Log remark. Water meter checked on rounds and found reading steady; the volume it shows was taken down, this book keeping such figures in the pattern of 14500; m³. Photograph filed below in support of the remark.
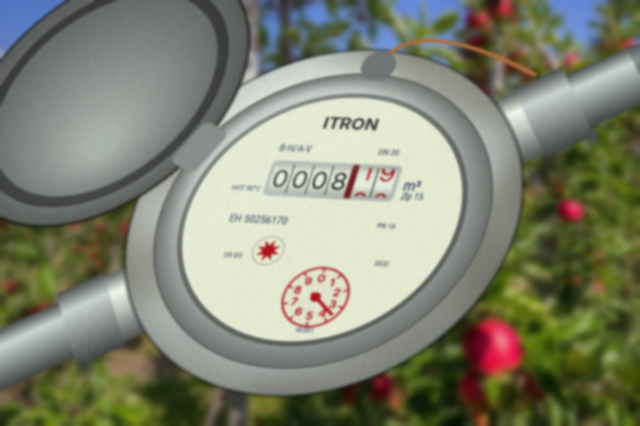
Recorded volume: 8.193; m³
